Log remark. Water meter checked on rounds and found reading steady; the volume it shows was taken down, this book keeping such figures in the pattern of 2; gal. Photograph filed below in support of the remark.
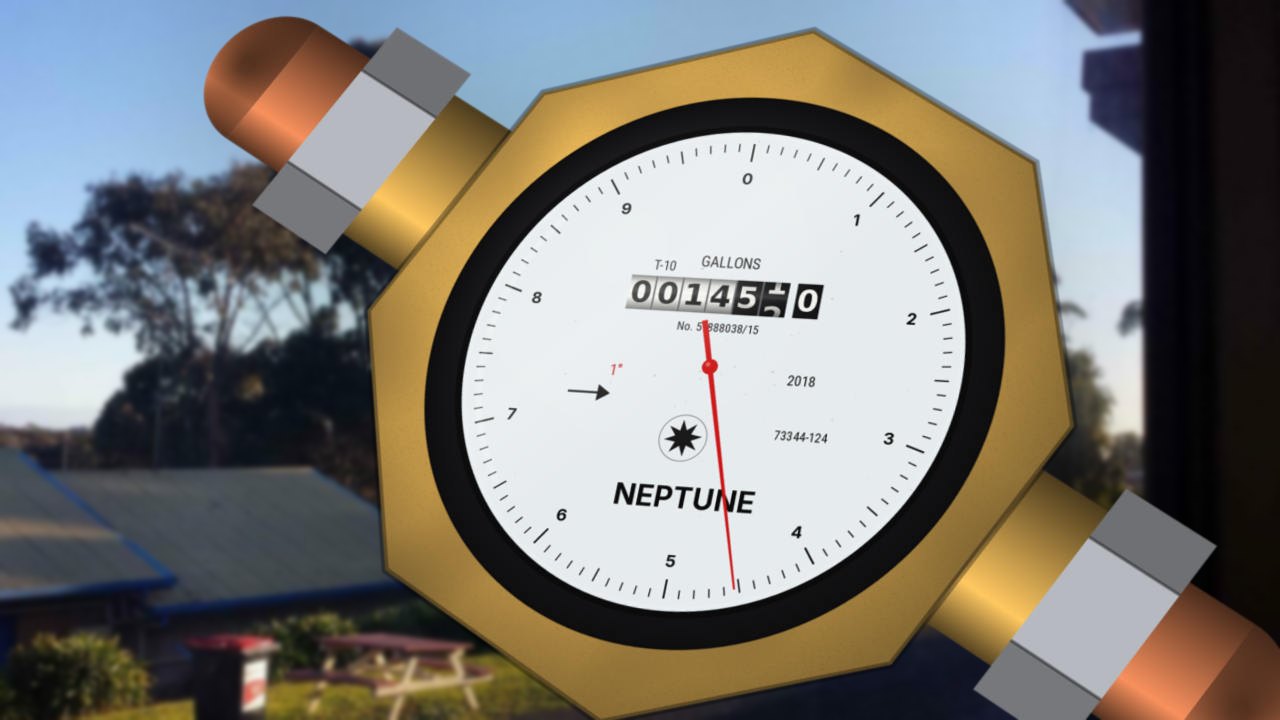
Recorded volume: 14514.5; gal
